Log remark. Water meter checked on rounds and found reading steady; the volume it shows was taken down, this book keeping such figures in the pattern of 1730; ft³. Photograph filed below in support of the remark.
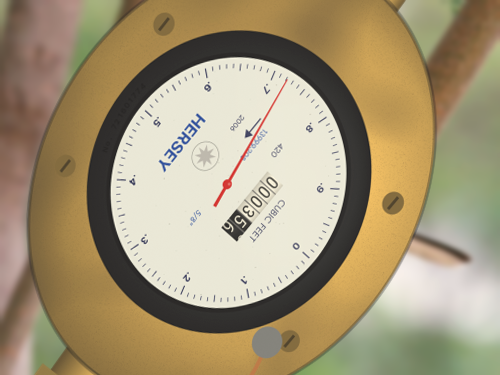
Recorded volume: 355.72; ft³
